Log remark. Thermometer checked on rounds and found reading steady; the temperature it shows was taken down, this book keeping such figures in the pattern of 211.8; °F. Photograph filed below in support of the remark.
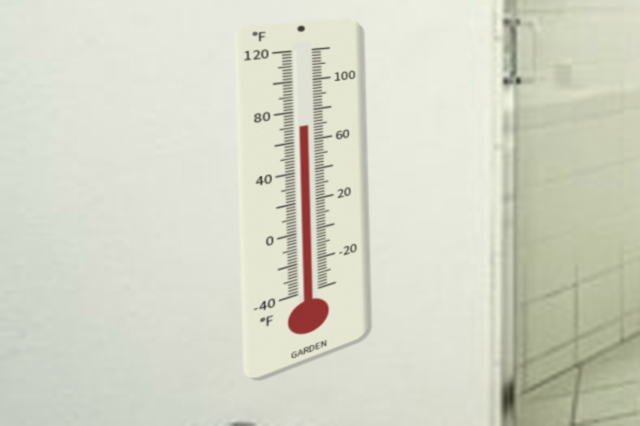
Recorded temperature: 70; °F
